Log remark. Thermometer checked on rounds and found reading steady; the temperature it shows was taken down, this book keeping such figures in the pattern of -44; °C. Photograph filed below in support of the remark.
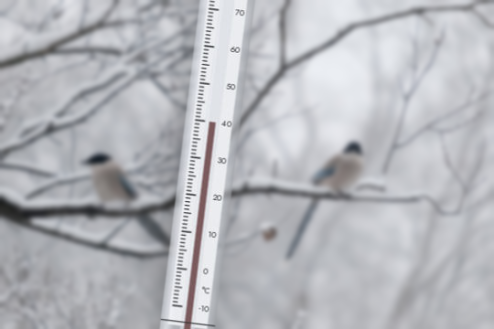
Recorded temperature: 40; °C
